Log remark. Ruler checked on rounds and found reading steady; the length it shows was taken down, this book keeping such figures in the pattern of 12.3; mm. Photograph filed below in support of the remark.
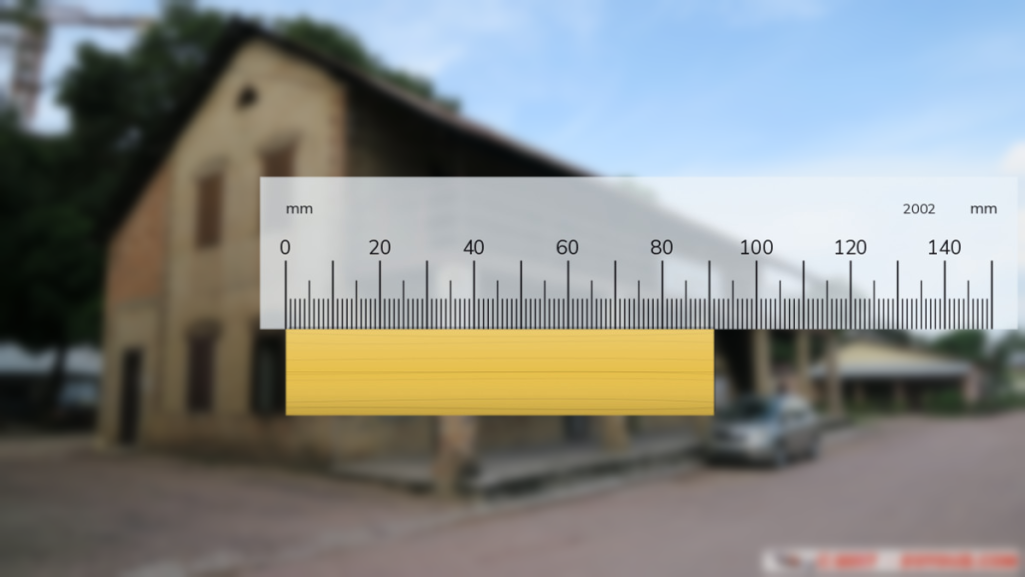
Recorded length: 91; mm
